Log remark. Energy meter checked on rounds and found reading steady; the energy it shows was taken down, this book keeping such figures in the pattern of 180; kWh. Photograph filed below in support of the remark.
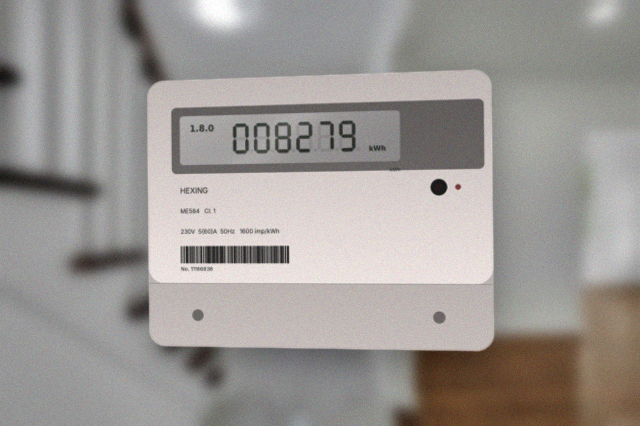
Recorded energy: 8279; kWh
